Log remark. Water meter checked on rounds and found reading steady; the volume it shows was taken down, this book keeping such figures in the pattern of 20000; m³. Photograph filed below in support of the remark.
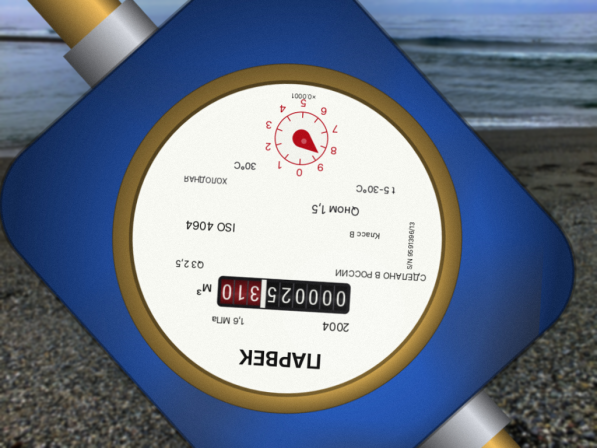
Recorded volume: 25.3108; m³
